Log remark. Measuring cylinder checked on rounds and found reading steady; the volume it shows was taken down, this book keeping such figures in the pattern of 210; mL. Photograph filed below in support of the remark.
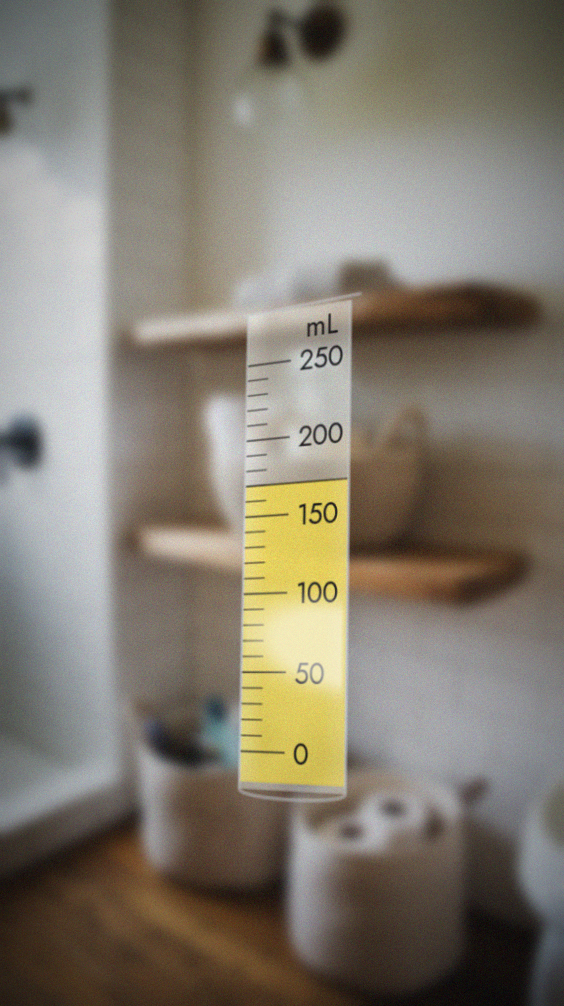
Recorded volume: 170; mL
